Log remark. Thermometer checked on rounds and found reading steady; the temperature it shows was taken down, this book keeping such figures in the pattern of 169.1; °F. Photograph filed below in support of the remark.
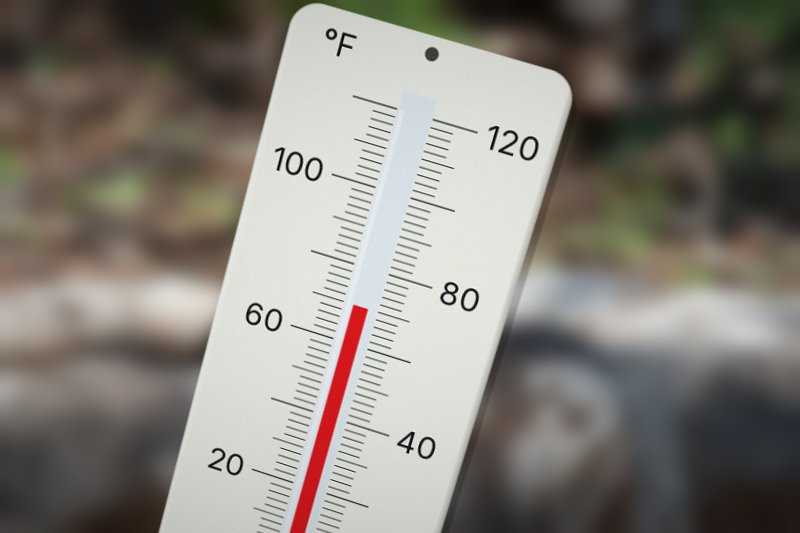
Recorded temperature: 70; °F
